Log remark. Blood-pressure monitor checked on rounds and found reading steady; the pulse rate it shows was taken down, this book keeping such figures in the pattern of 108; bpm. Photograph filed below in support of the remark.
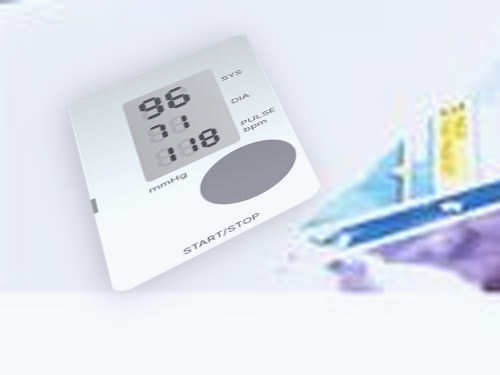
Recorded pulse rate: 118; bpm
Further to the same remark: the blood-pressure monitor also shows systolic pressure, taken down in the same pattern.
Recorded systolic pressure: 96; mmHg
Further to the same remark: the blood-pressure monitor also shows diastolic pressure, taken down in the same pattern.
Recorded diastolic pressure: 71; mmHg
